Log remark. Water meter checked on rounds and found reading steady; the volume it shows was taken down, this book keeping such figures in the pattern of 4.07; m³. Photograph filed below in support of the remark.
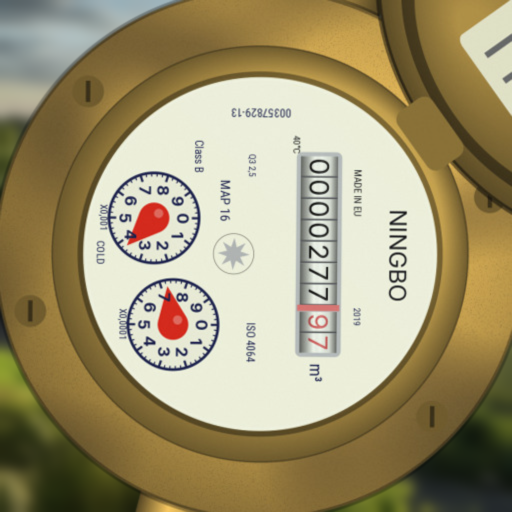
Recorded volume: 277.9737; m³
